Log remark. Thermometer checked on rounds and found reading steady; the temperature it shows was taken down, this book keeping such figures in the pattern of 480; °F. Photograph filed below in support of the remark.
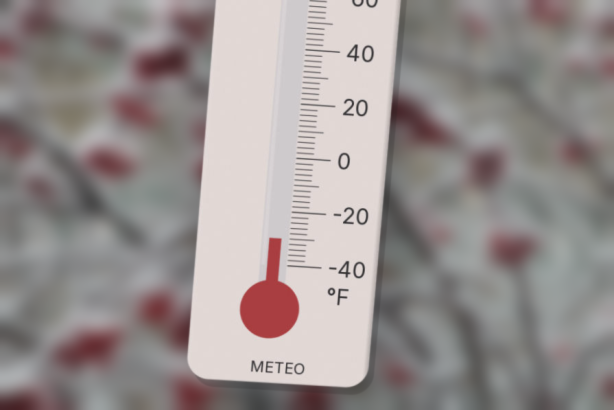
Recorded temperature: -30; °F
